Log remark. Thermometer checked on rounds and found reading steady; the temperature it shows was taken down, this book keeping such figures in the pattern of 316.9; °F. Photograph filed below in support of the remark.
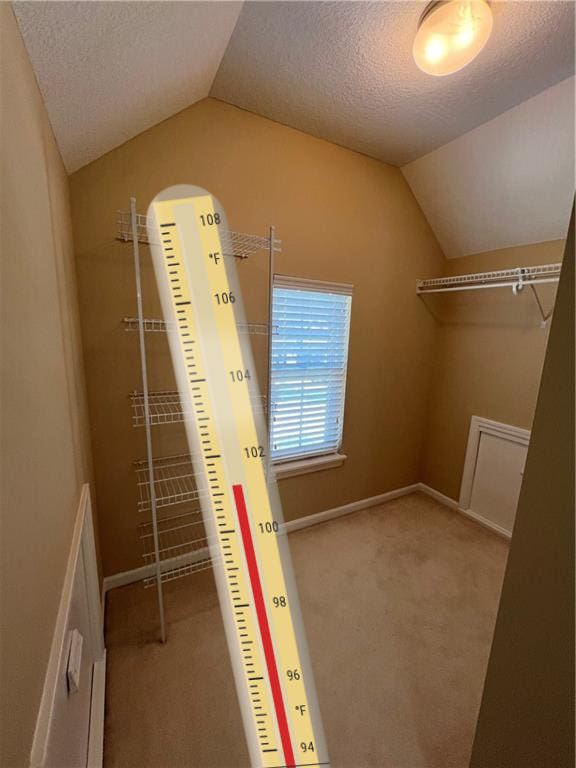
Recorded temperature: 101.2; °F
